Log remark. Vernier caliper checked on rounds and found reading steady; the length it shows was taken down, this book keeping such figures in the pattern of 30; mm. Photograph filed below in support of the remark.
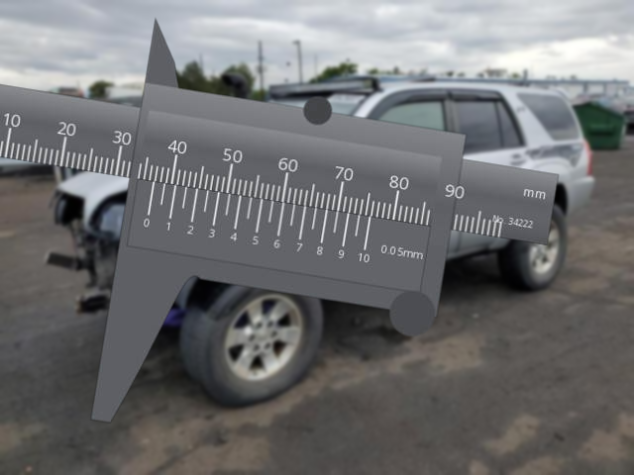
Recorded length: 36.8; mm
